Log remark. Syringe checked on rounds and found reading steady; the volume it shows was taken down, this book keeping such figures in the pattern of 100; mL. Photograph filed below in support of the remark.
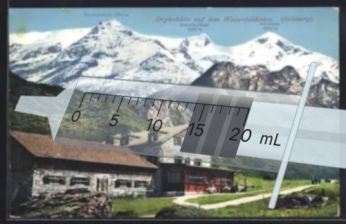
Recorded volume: 14; mL
